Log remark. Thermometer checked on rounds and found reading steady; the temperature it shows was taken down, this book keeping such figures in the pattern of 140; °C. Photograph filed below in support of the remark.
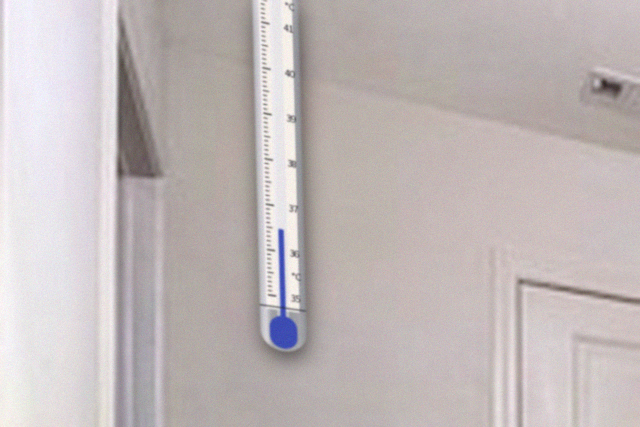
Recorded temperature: 36.5; °C
